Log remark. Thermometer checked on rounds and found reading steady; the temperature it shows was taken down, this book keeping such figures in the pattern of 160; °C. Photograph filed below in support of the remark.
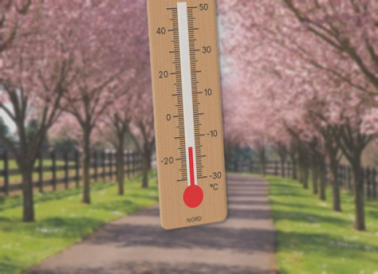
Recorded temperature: -15; °C
